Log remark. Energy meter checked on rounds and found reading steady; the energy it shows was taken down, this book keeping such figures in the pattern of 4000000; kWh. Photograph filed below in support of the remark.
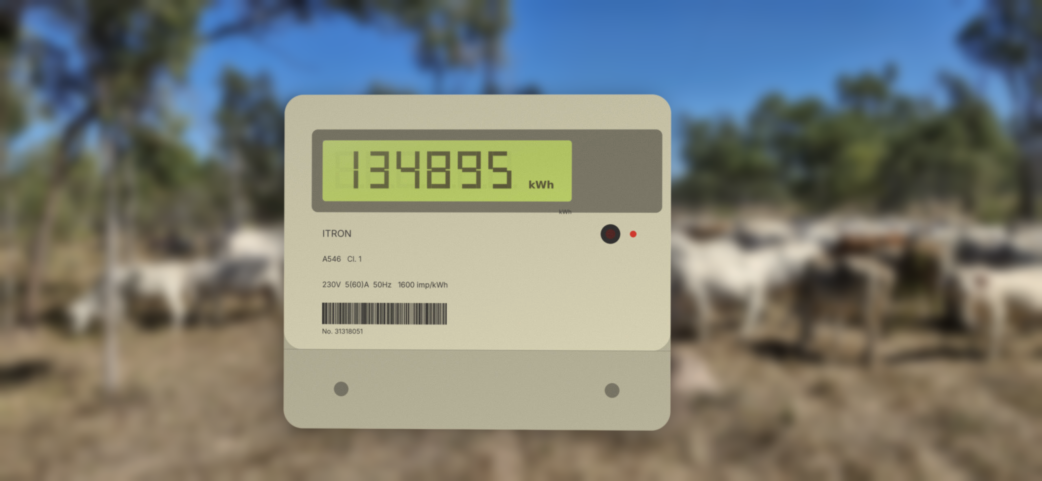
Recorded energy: 134895; kWh
